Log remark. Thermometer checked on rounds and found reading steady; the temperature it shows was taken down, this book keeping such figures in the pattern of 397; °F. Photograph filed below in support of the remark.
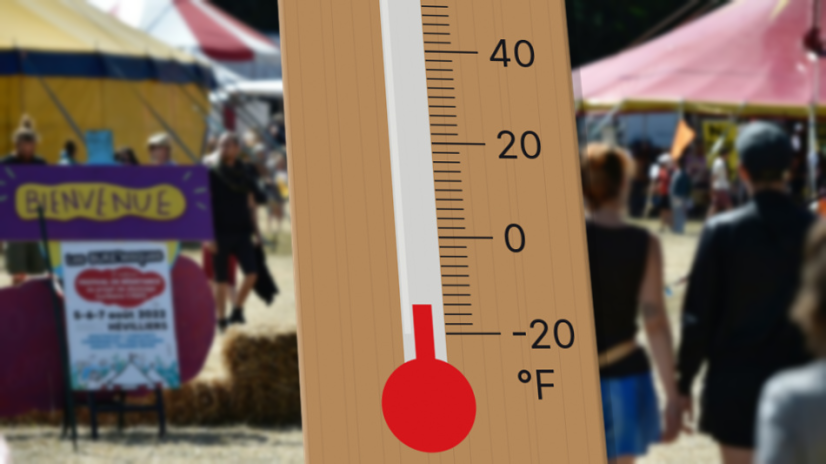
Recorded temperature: -14; °F
